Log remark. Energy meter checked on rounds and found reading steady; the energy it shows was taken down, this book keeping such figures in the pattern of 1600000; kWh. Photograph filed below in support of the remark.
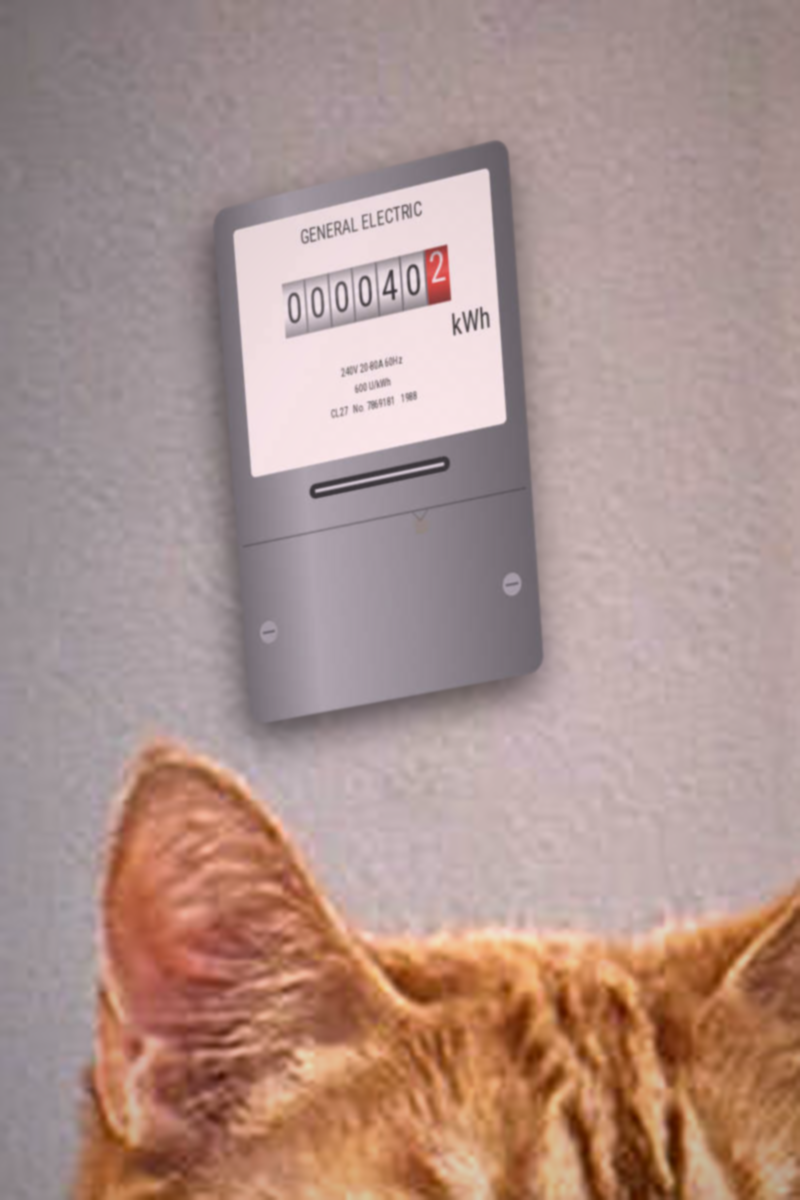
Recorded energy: 40.2; kWh
